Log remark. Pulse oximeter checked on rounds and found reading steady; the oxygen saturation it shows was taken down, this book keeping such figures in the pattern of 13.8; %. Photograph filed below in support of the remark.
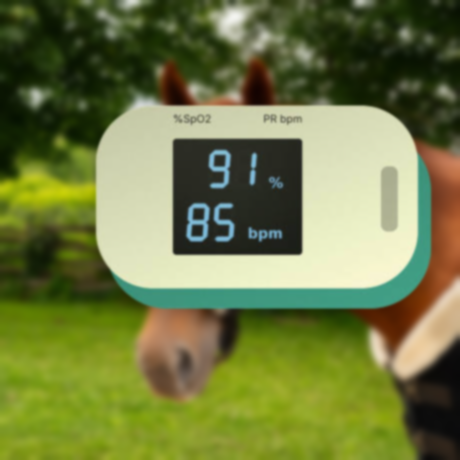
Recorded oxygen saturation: 91; %
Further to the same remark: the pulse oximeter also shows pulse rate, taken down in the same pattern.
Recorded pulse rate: 85; bpm
